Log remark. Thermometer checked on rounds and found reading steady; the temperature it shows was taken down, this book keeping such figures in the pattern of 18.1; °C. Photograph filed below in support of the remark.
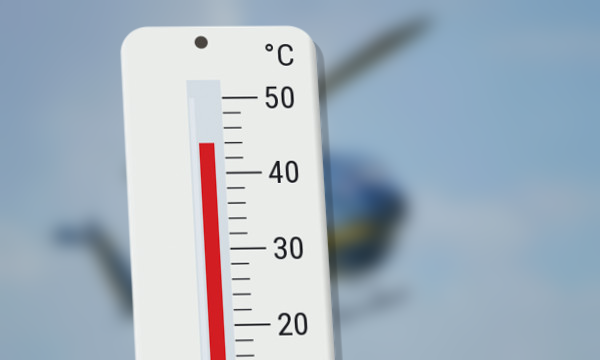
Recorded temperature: 44; °C
